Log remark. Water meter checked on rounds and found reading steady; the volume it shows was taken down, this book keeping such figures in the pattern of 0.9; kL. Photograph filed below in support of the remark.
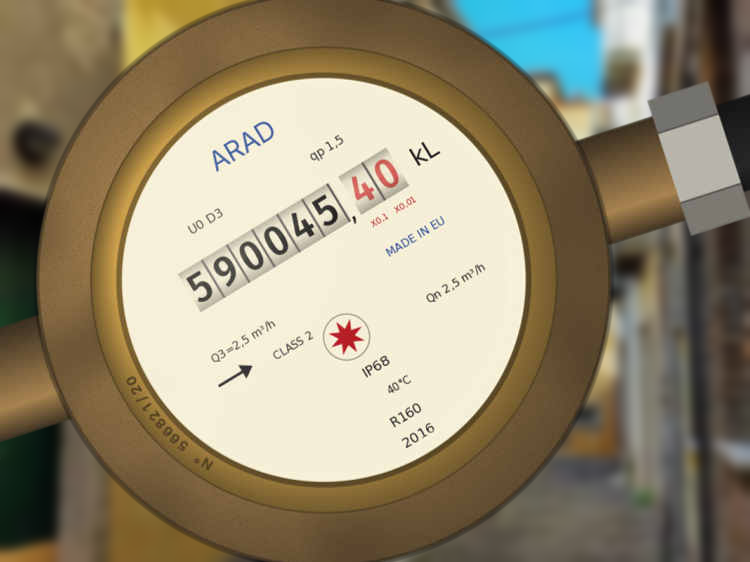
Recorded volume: 590045.40; kL
